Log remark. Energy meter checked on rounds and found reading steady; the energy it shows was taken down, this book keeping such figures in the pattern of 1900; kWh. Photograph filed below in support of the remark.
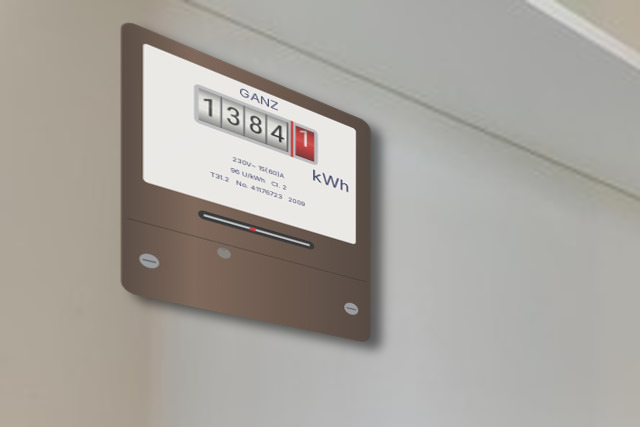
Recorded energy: 1384.1; kWh
